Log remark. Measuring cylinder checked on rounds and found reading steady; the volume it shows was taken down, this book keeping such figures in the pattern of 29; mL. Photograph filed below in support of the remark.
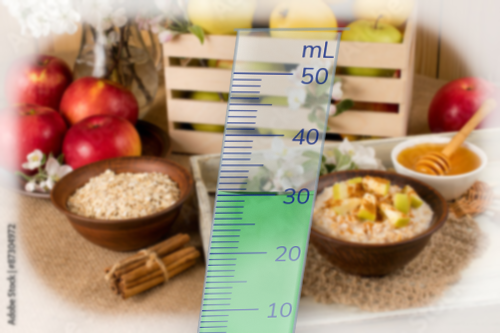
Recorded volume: 30; mL
